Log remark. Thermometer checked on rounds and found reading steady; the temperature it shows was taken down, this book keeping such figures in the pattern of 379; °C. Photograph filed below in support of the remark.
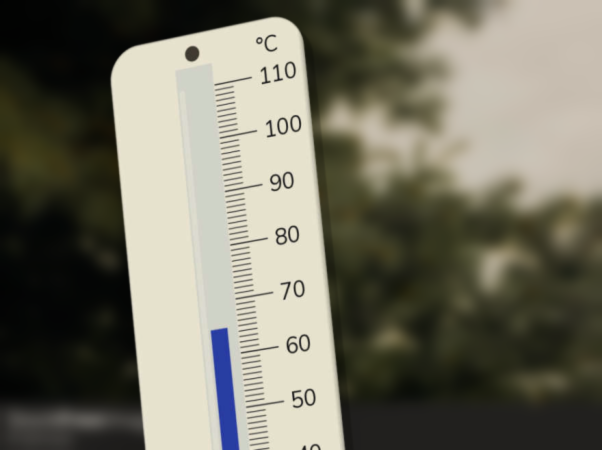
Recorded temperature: 65; °C
